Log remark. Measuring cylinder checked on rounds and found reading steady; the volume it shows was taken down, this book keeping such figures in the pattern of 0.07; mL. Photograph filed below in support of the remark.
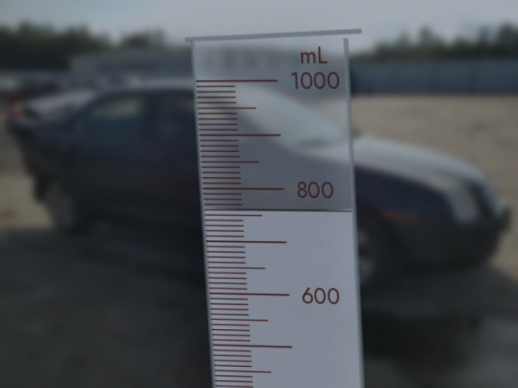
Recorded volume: 760; mL
